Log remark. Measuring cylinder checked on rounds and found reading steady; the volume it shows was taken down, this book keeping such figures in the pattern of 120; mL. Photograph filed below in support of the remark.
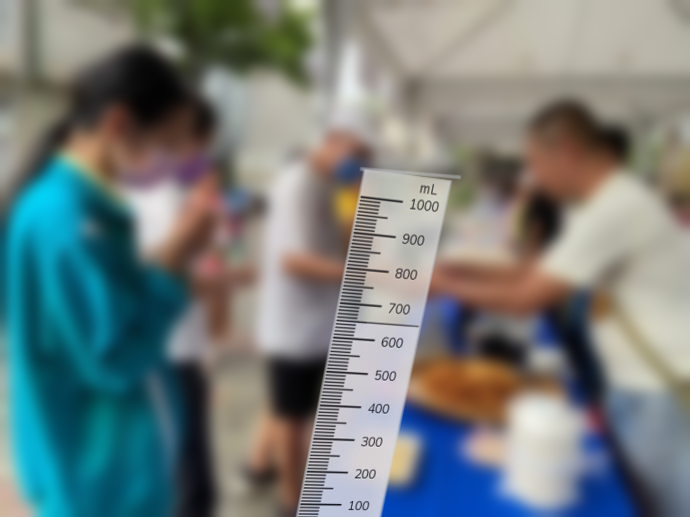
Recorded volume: 650; mL
